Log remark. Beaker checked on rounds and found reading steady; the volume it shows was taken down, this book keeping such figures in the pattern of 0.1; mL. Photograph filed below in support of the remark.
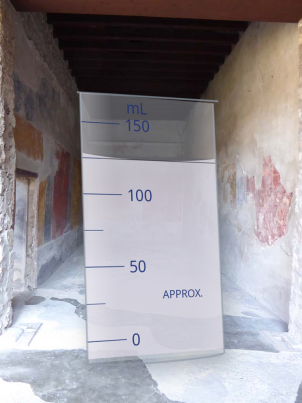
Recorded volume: 125; mL
